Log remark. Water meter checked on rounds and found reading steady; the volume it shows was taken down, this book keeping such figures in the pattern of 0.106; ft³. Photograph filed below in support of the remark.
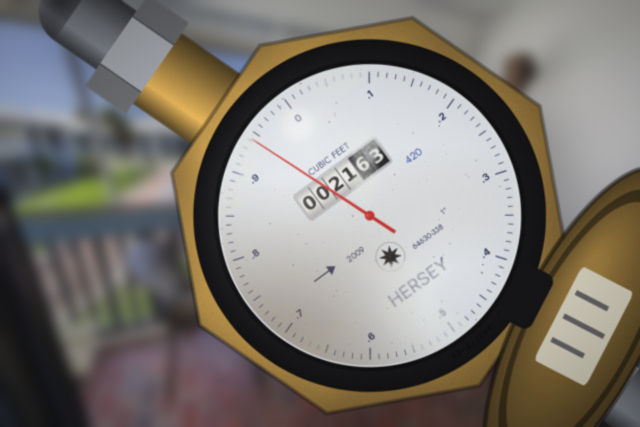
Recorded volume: 2162.94; ft³
